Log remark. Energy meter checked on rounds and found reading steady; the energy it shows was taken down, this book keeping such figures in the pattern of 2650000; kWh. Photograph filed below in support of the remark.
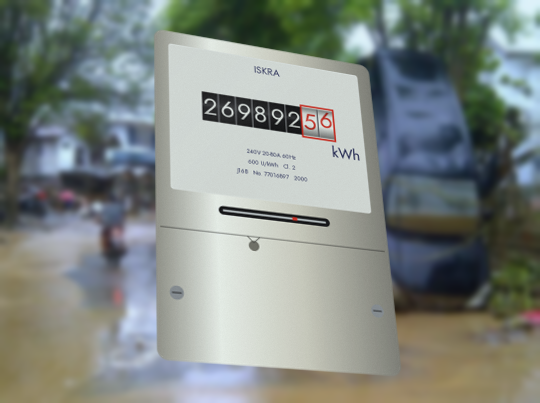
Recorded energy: 269892.56; kWh
